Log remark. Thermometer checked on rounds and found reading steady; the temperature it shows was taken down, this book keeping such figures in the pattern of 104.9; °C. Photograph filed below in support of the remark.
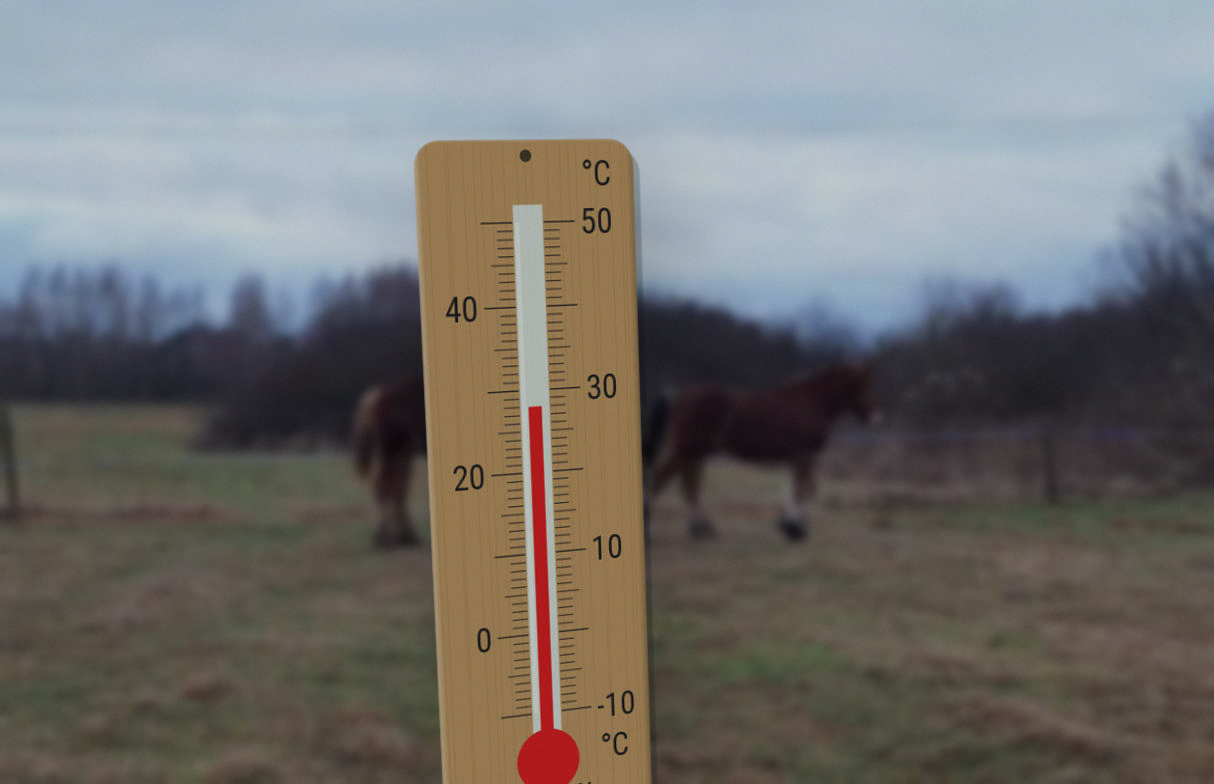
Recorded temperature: 28; °C
